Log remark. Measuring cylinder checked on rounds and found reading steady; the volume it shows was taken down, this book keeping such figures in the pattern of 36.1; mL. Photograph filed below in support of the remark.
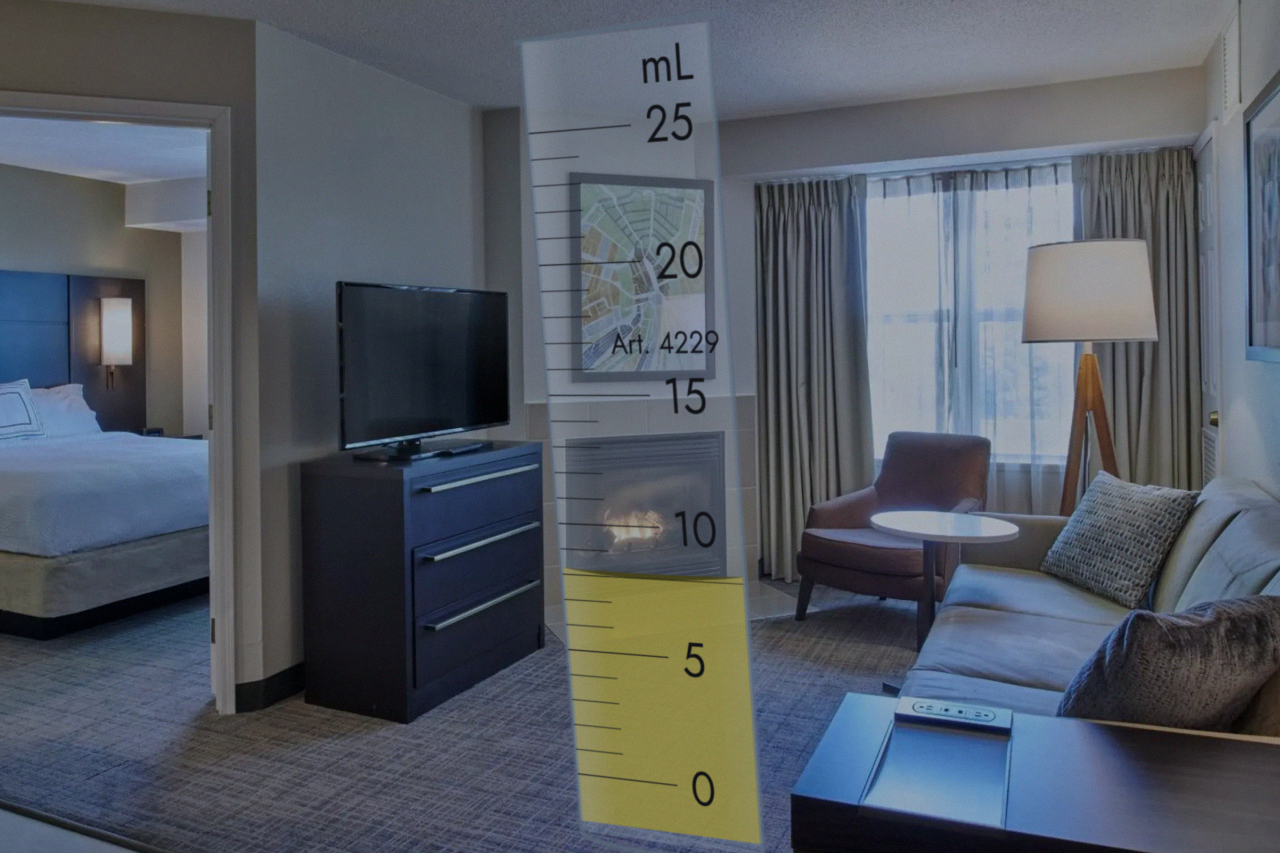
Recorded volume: 8; mL
